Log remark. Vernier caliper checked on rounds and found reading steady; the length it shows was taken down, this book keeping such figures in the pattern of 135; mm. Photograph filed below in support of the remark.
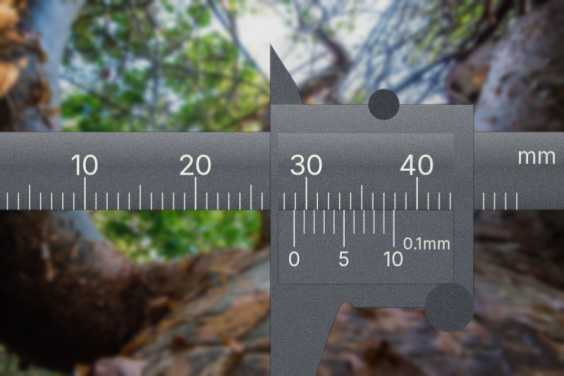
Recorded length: 28.9; mm
